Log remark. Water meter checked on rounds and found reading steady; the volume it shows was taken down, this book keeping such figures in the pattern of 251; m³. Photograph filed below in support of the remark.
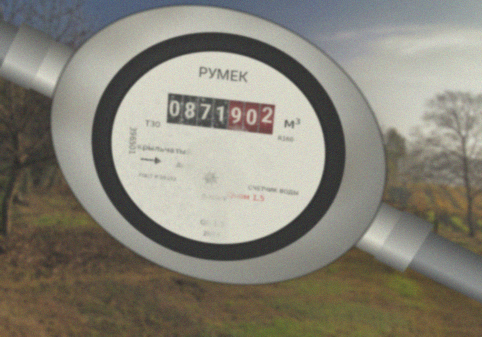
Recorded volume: 871.902; m³
